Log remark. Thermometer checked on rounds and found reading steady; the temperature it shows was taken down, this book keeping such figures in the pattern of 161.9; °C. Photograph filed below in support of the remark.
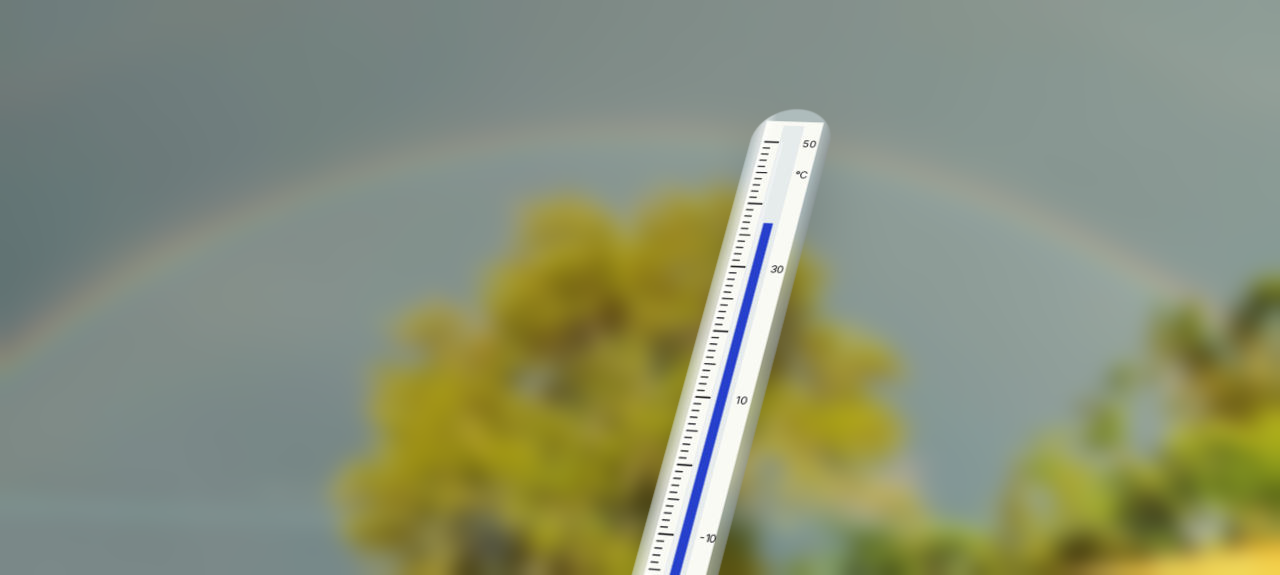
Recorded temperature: 37; °C
